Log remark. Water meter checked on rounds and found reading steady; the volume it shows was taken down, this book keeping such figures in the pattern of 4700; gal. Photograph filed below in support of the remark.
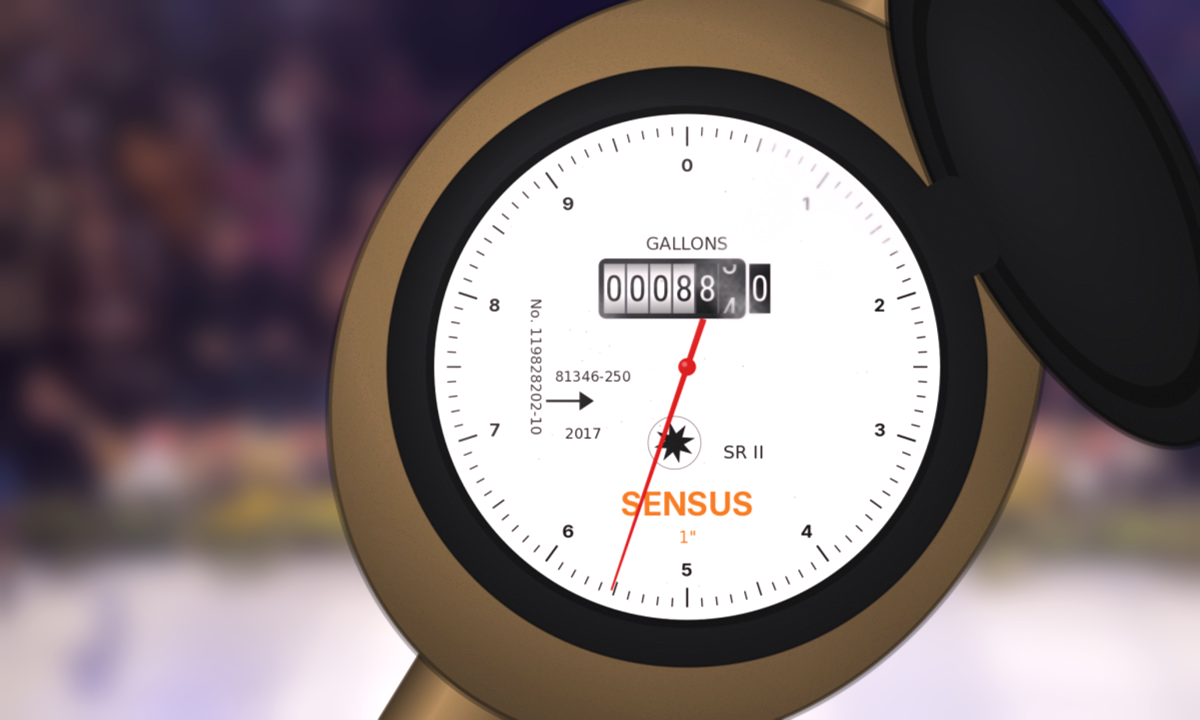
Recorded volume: 8835.5; gal
